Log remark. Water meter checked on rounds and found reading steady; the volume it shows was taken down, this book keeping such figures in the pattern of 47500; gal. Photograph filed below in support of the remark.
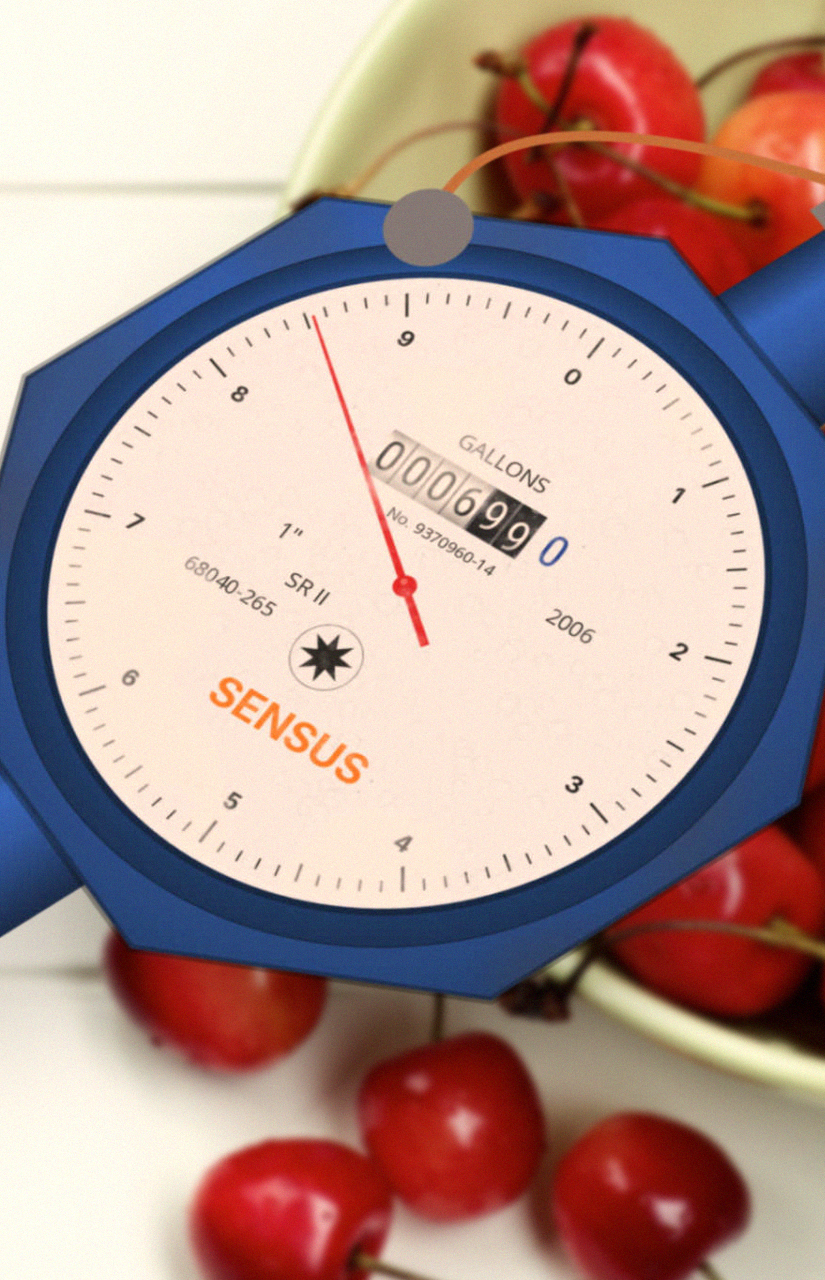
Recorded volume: 6988.5; gal
